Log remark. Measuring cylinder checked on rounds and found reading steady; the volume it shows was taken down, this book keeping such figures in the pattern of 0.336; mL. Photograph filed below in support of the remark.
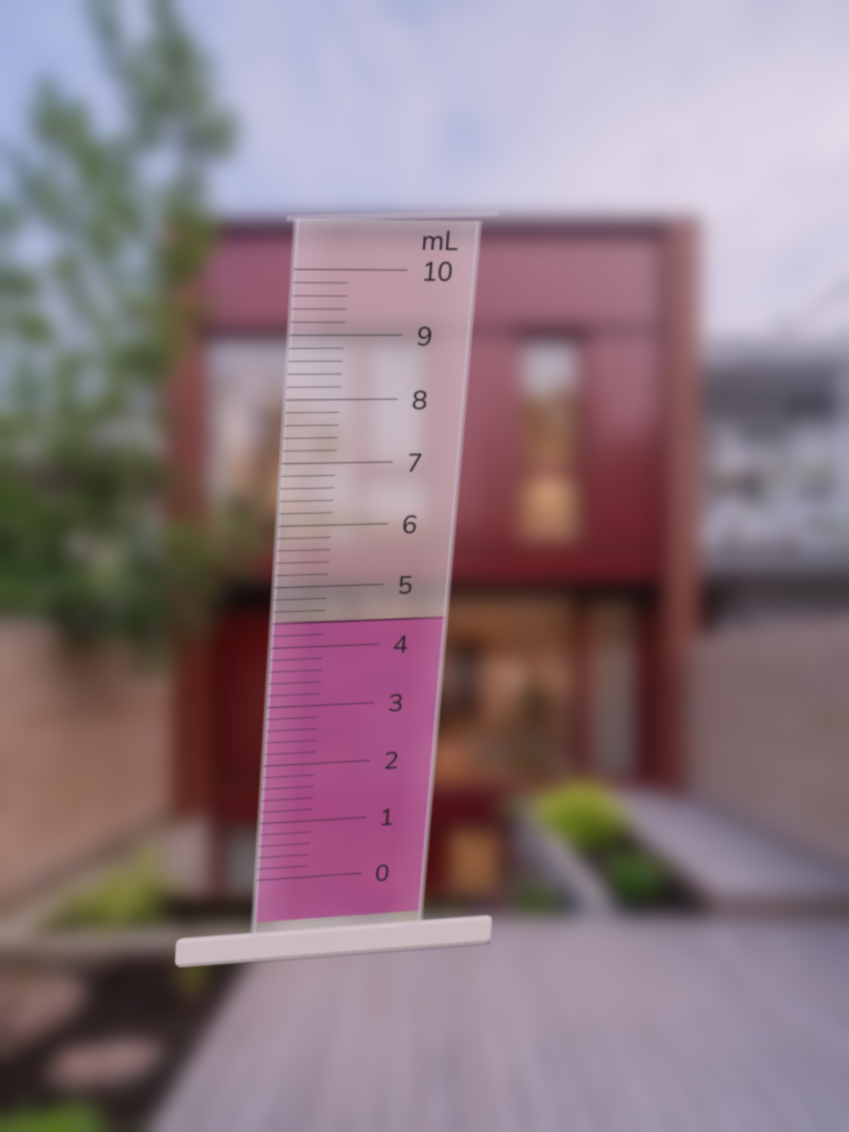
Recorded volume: 4.4; mL
